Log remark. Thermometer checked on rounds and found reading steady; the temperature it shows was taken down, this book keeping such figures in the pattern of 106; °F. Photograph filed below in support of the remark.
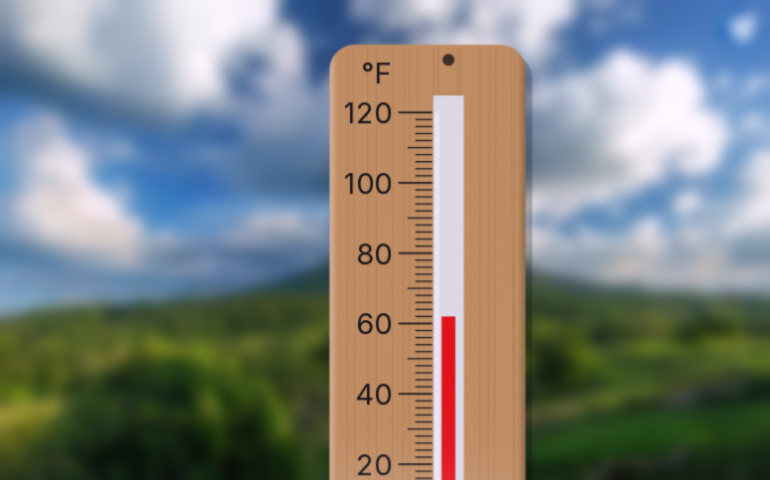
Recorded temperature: 62; °F
